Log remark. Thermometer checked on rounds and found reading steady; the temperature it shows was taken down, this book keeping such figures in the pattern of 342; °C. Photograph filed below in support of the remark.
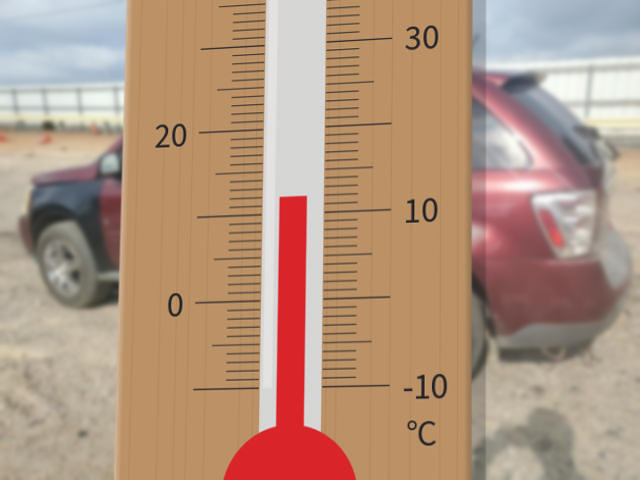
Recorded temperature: 12; °C
